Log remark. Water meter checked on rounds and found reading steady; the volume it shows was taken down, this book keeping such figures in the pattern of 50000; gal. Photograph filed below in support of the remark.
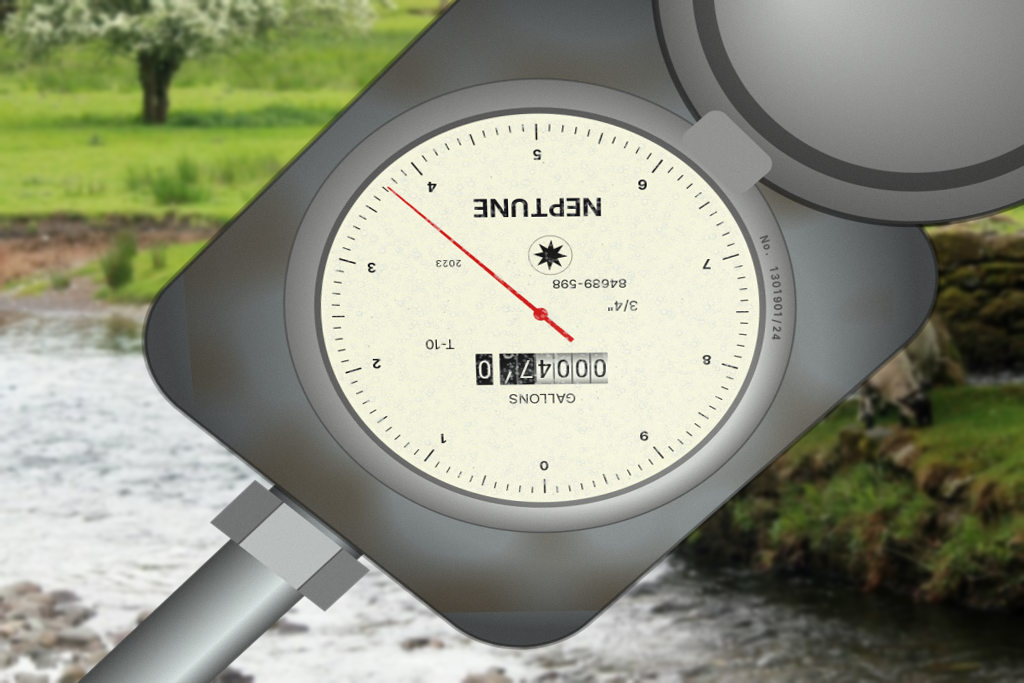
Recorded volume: 4773.7; gal
